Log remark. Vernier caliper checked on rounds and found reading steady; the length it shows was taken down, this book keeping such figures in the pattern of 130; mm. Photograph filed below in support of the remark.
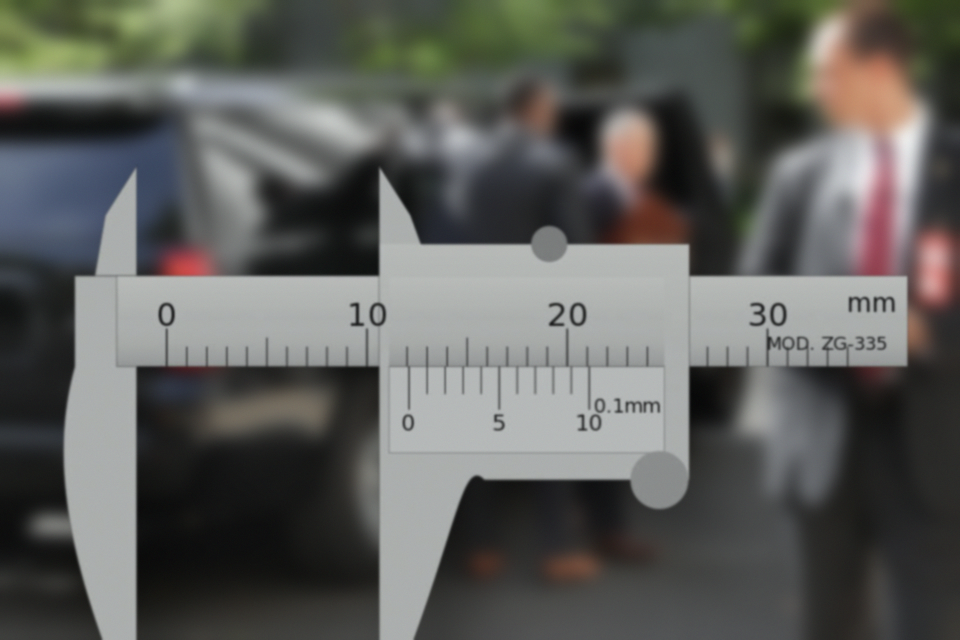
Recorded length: 12.1; mm
